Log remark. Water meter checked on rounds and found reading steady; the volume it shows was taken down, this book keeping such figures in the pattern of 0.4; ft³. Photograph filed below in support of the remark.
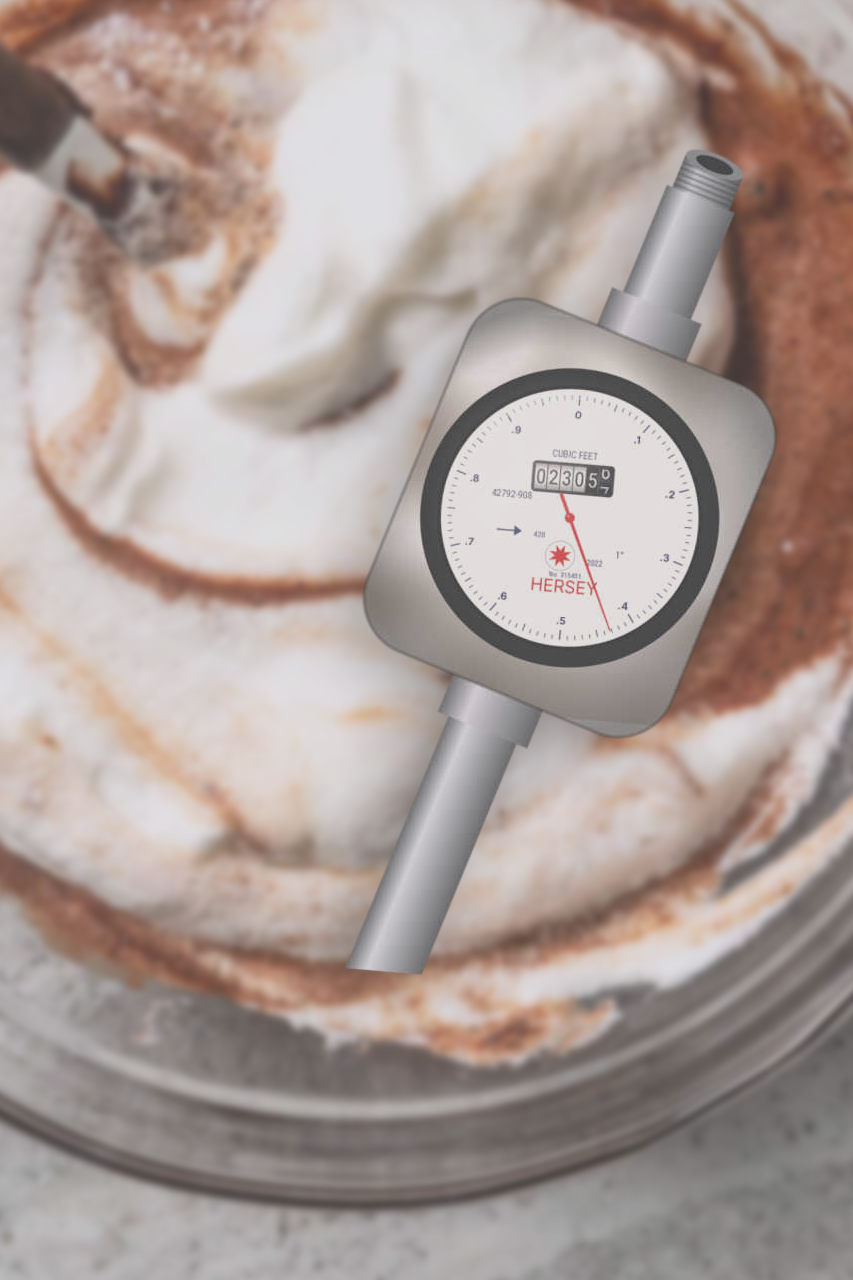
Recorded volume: 23056.43; ft³
